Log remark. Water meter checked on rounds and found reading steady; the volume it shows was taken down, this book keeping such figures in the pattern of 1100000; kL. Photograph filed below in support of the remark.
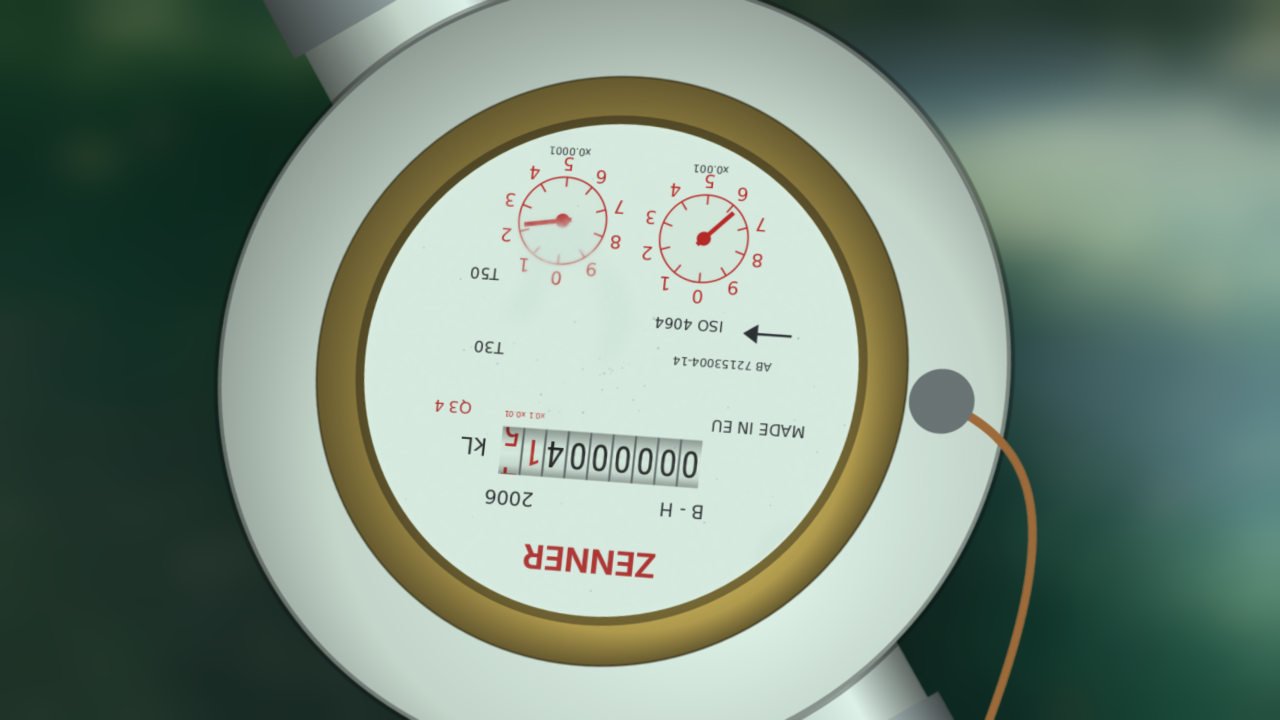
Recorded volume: 4.1462; kL
